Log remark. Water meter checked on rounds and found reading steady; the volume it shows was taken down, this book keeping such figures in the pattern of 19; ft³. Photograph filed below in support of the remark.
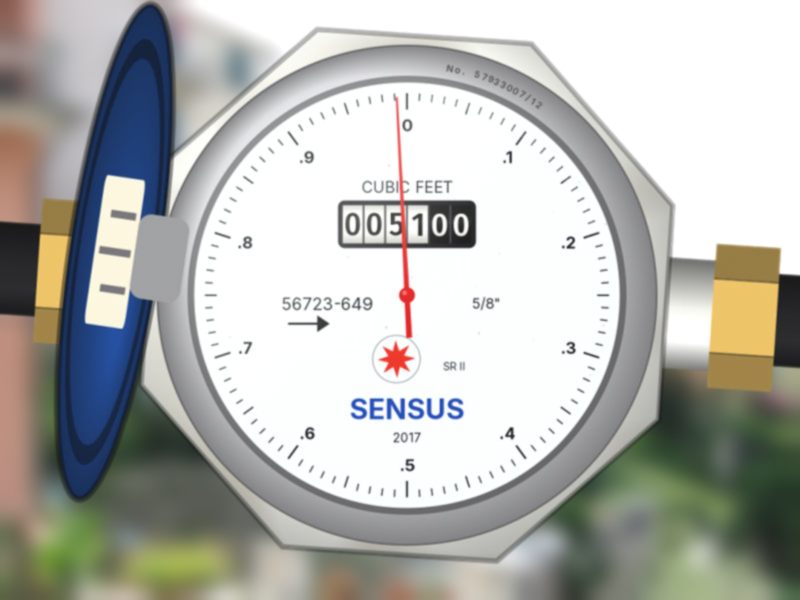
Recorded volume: 5099.99; ft³
